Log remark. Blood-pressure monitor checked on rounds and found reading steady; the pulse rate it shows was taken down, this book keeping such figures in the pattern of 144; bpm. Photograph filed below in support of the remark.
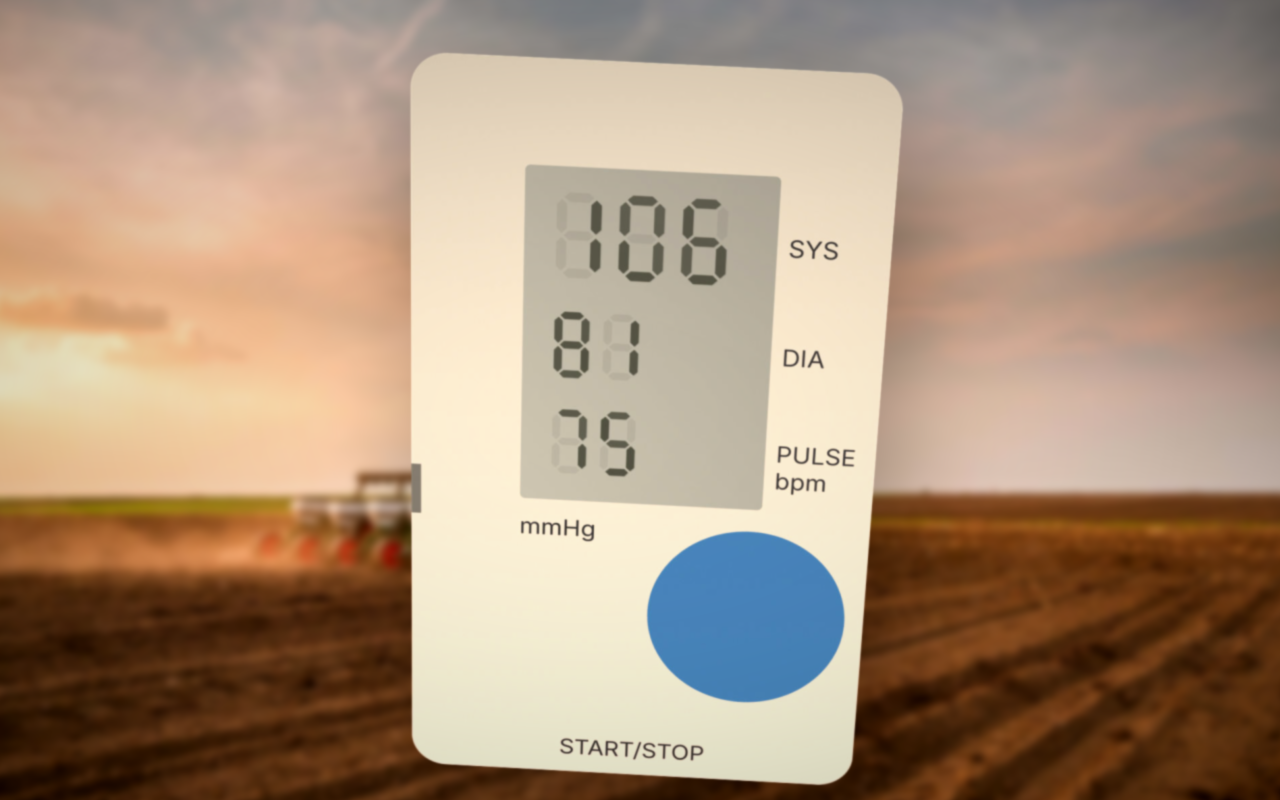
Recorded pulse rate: 75; bpm
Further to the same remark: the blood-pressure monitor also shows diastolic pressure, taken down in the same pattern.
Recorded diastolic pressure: 81; mmHg
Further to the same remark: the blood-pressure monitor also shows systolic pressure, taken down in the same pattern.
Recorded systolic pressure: 106; mmHg
